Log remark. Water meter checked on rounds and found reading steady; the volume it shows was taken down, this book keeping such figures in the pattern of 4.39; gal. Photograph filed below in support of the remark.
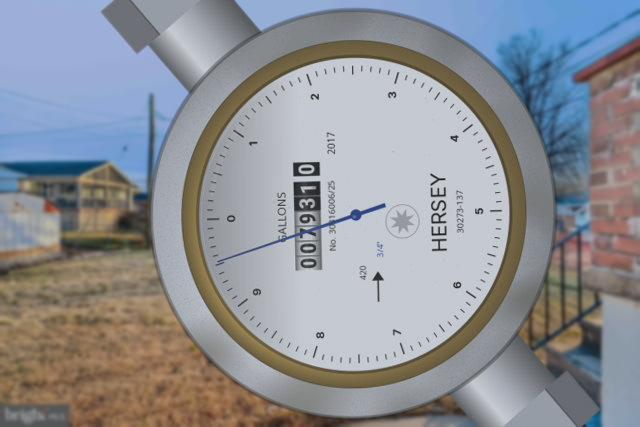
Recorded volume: 79309.5; gal
